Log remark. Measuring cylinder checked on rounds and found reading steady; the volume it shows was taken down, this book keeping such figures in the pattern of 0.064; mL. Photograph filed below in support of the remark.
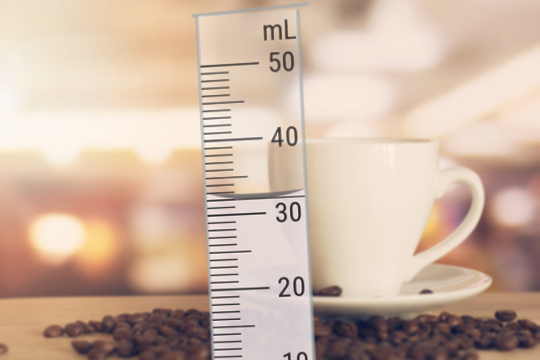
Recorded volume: 32; mL
